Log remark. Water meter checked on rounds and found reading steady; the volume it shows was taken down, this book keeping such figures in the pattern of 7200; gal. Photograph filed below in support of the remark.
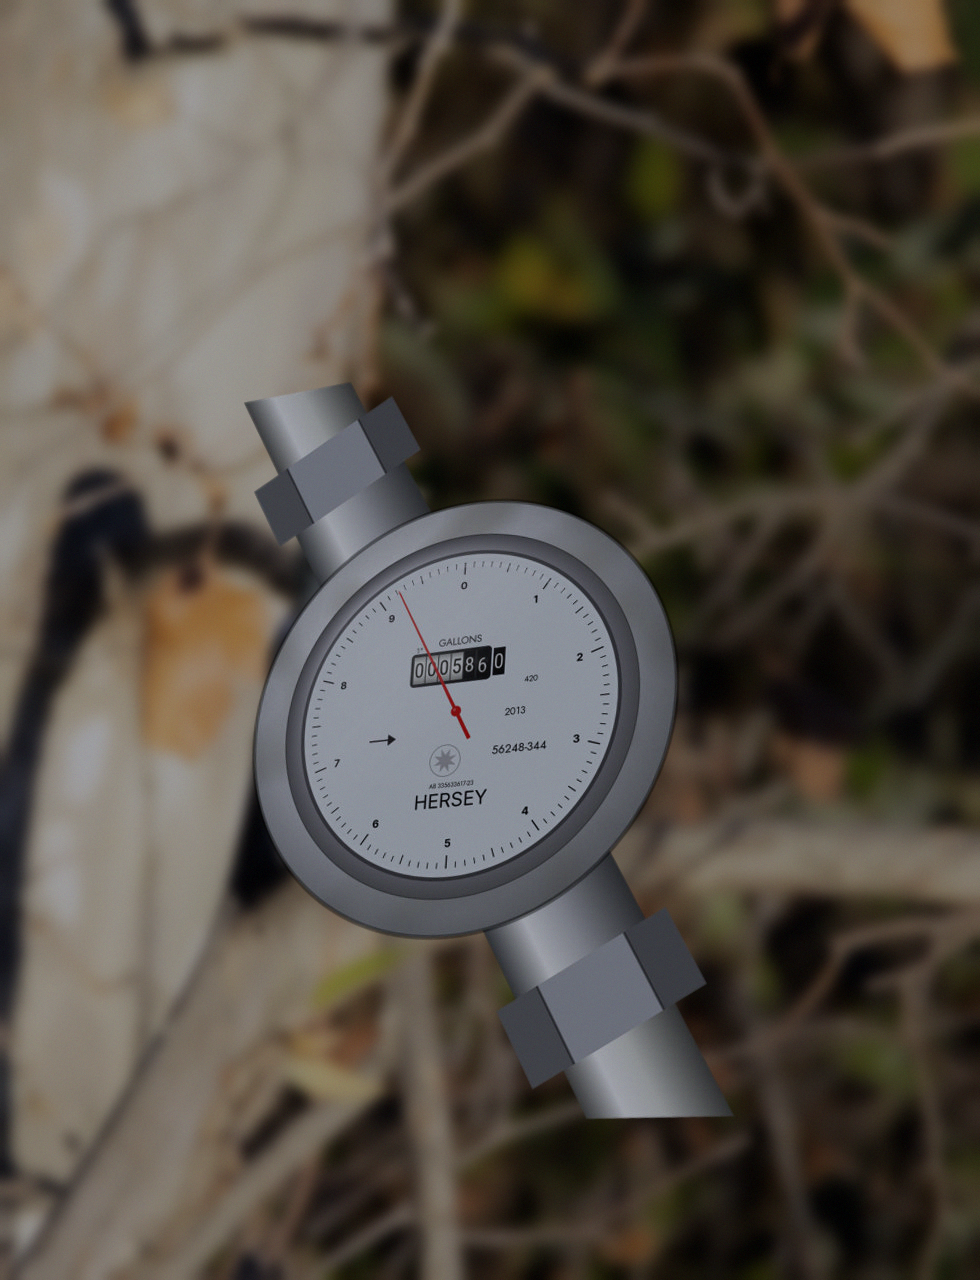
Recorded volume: 5859.2; gal
